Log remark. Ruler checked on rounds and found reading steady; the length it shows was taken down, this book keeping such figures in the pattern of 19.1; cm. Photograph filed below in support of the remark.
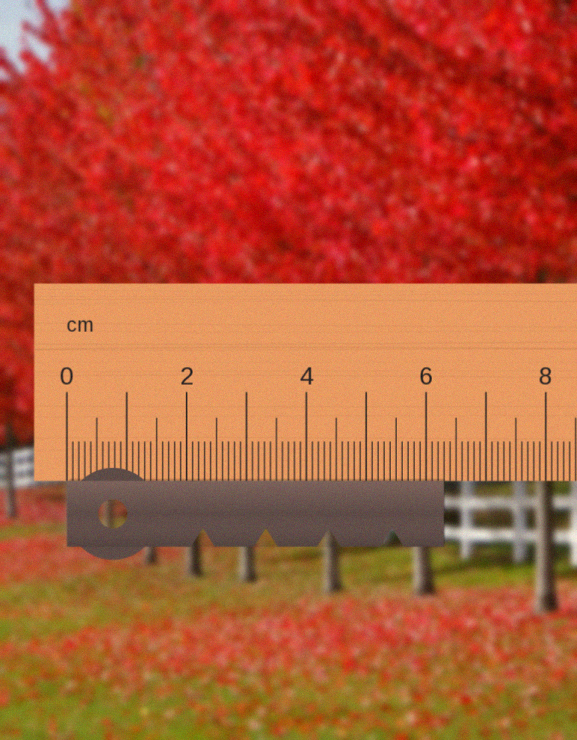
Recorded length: 6.3; cm
